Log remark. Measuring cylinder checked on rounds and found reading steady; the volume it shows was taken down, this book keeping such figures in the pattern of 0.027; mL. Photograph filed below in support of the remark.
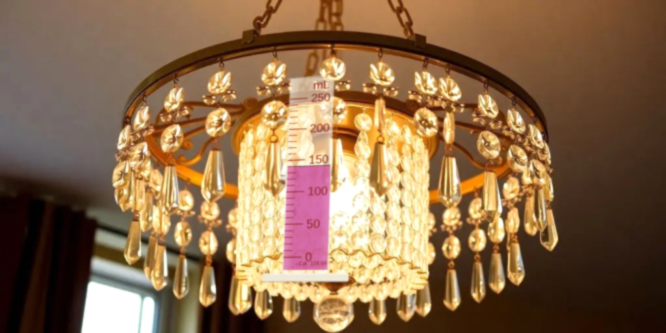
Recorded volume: 140; mL
